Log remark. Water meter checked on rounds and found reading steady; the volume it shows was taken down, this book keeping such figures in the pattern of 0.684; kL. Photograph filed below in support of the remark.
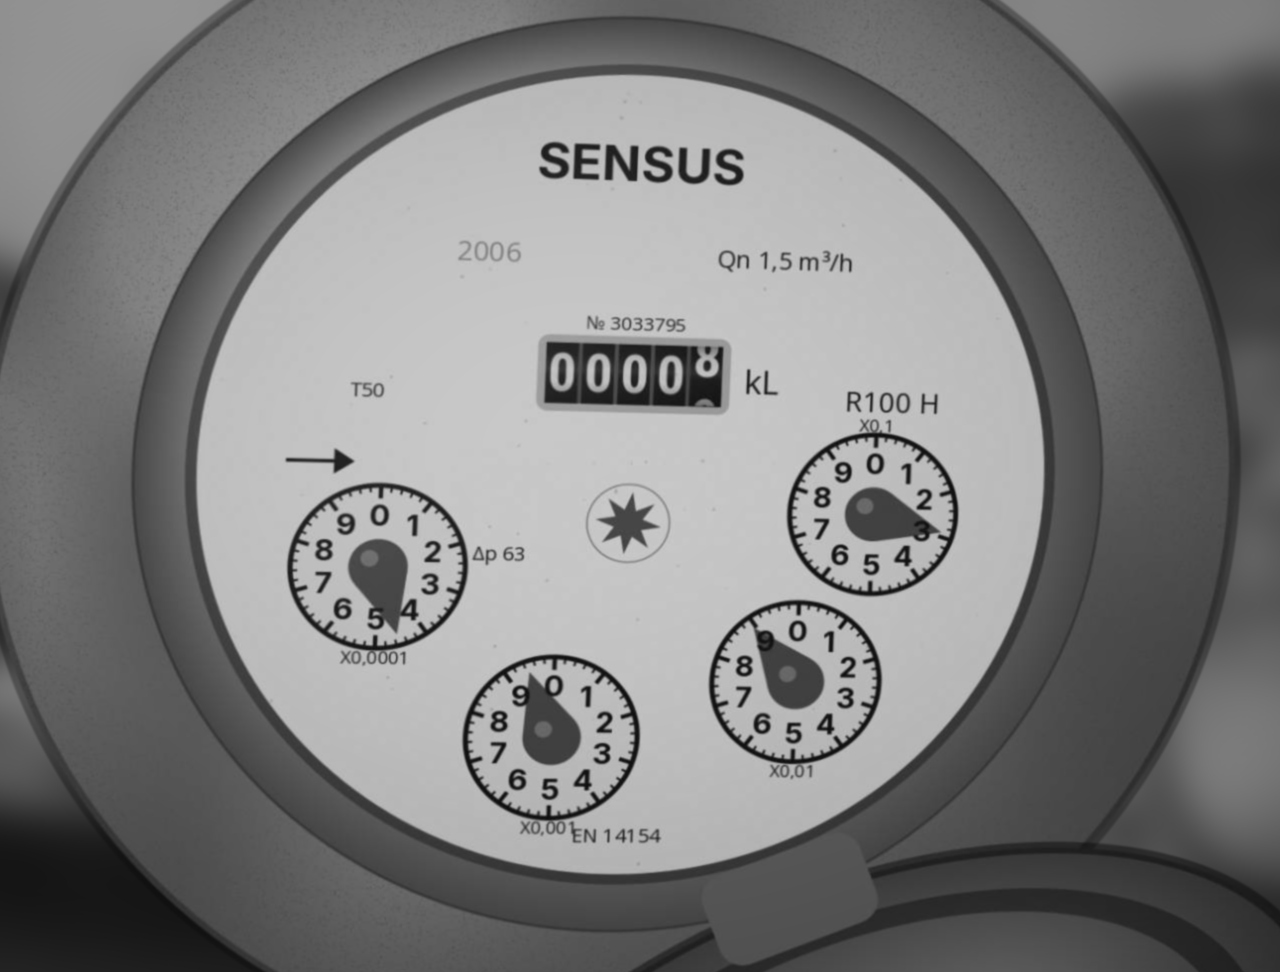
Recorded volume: 8.2894; kL
